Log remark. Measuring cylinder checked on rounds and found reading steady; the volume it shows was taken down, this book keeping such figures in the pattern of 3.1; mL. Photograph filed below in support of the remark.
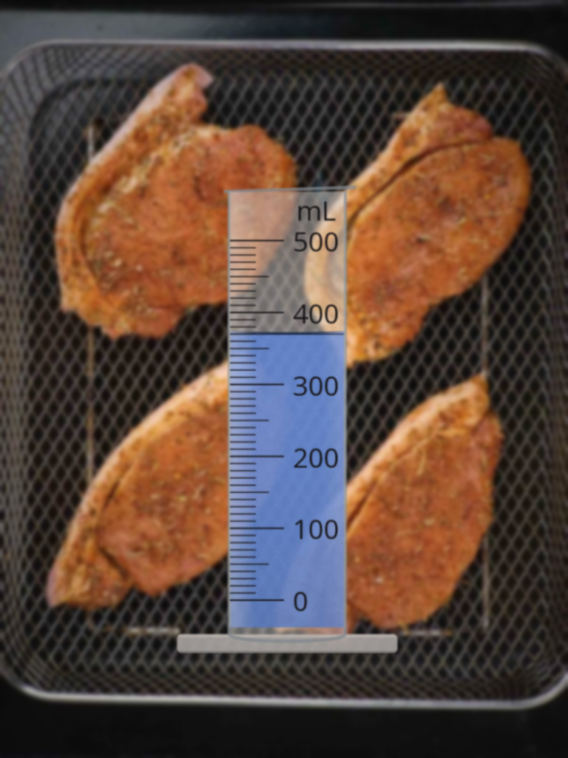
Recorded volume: 370; mL
